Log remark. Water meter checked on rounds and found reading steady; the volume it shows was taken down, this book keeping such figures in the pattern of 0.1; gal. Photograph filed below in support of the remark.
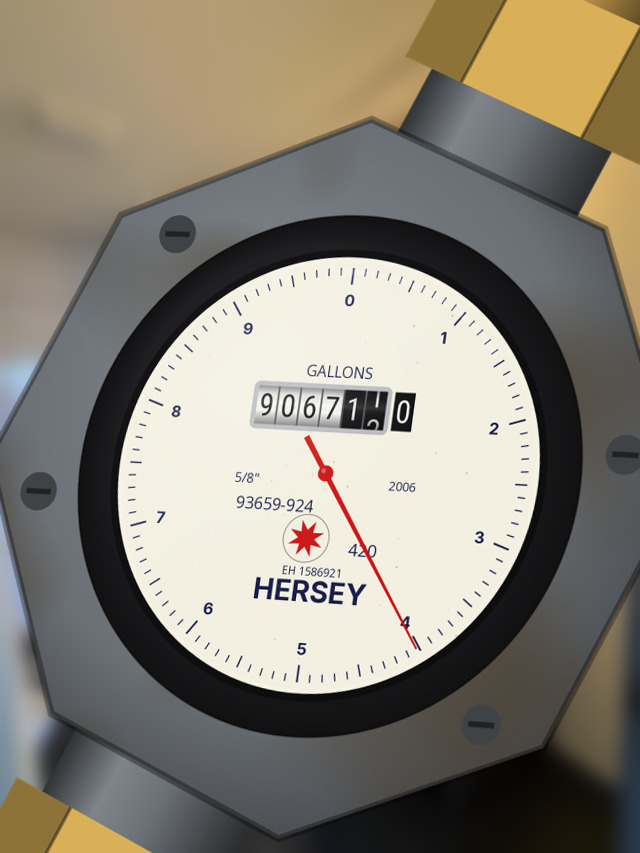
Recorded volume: 9067114.0; gal
